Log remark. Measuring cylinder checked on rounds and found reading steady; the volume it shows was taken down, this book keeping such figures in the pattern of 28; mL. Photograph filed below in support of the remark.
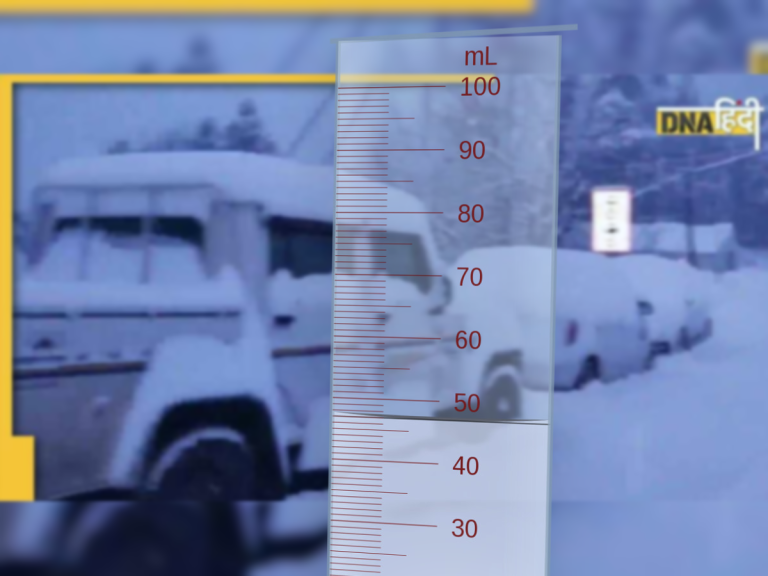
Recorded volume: 47; mL
